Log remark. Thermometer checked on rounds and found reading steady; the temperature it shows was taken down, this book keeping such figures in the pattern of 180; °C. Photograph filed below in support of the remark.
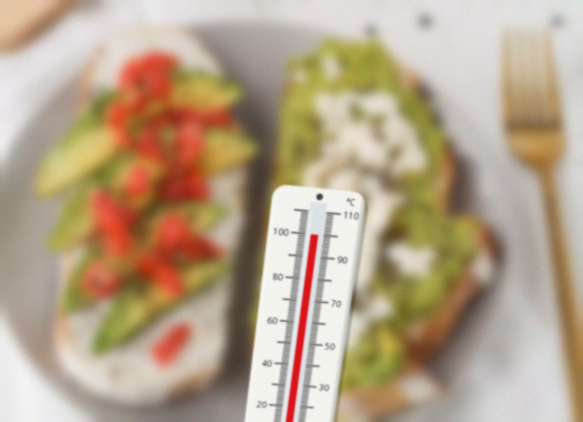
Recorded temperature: 100; °C
